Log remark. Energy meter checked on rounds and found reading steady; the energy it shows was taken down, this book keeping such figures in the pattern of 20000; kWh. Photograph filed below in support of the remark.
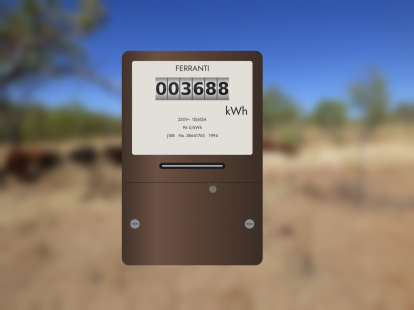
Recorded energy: 3688; kWh
